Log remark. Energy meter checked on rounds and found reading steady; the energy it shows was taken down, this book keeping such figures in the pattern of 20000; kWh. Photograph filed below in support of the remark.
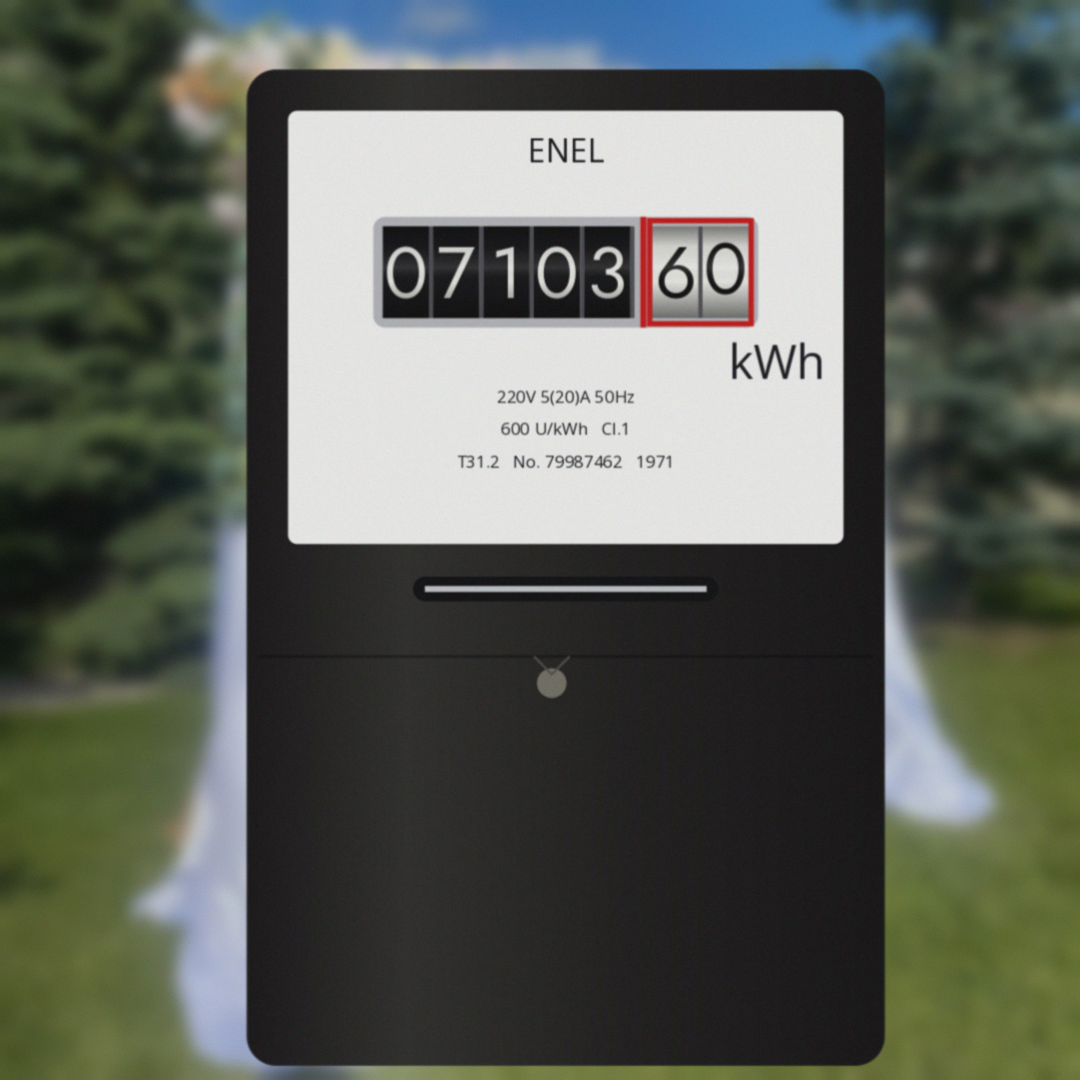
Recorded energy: 7103.60; kWh
